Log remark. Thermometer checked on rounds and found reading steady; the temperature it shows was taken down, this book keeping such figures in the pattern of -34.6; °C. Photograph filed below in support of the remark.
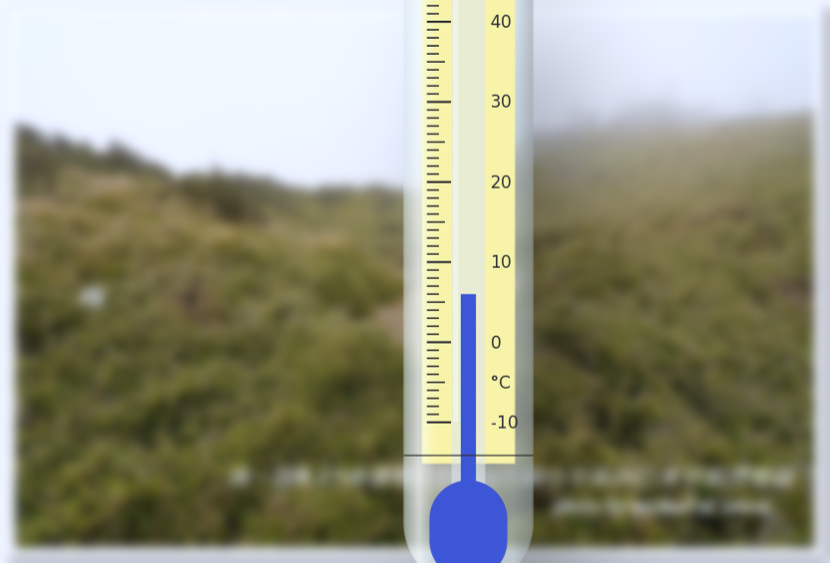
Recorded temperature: 6; °C
